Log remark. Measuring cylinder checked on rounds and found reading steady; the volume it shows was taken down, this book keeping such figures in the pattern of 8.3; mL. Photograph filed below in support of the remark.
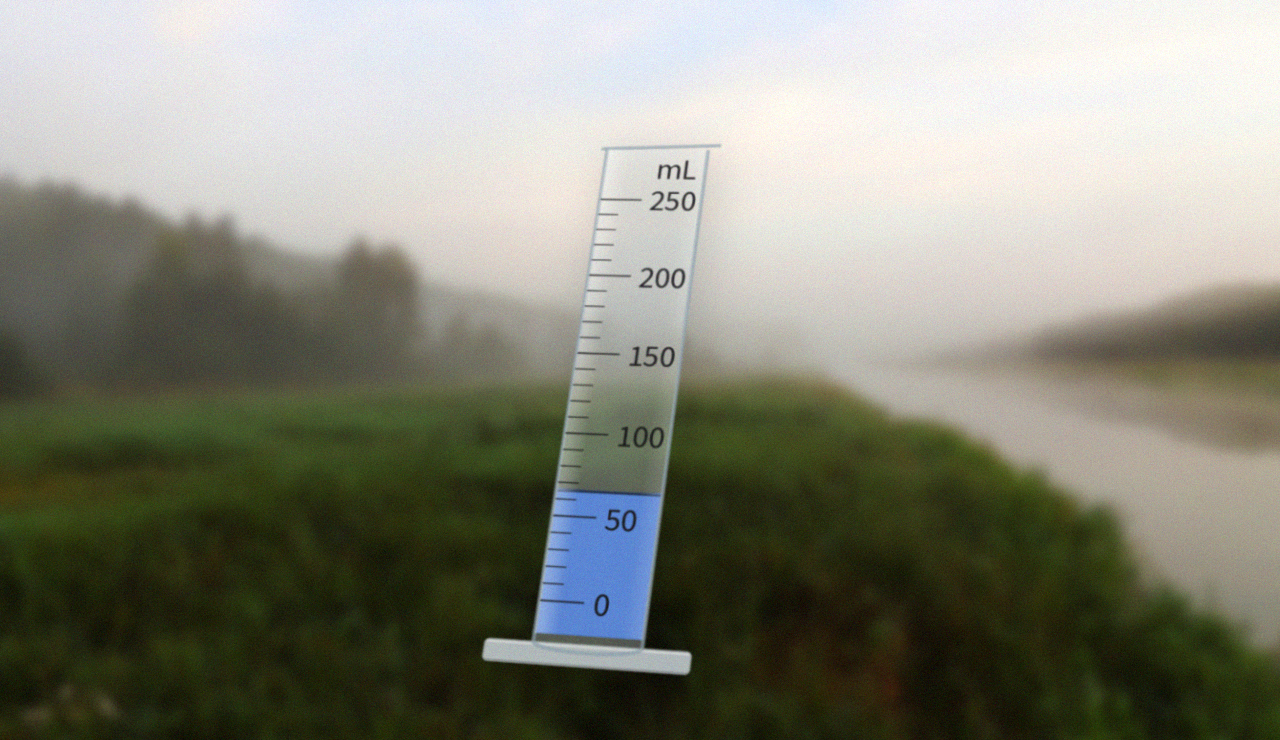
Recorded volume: 65; mL
